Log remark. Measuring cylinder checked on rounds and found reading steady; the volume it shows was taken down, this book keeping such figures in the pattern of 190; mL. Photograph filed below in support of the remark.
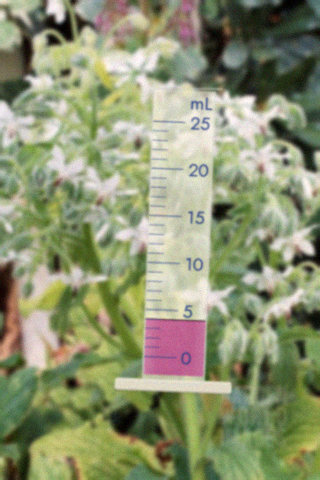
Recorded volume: 4; mL
